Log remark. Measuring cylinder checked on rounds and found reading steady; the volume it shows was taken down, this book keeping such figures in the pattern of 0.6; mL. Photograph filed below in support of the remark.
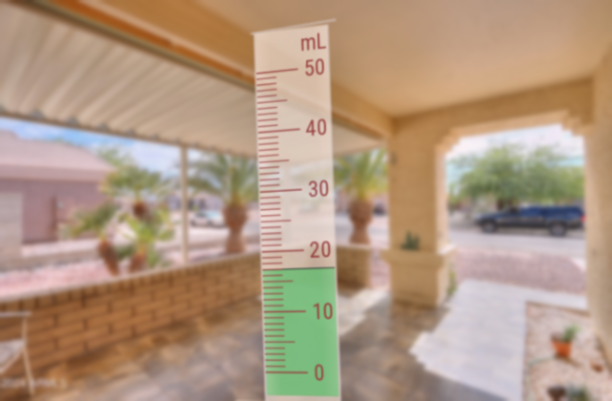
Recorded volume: 17; mL
